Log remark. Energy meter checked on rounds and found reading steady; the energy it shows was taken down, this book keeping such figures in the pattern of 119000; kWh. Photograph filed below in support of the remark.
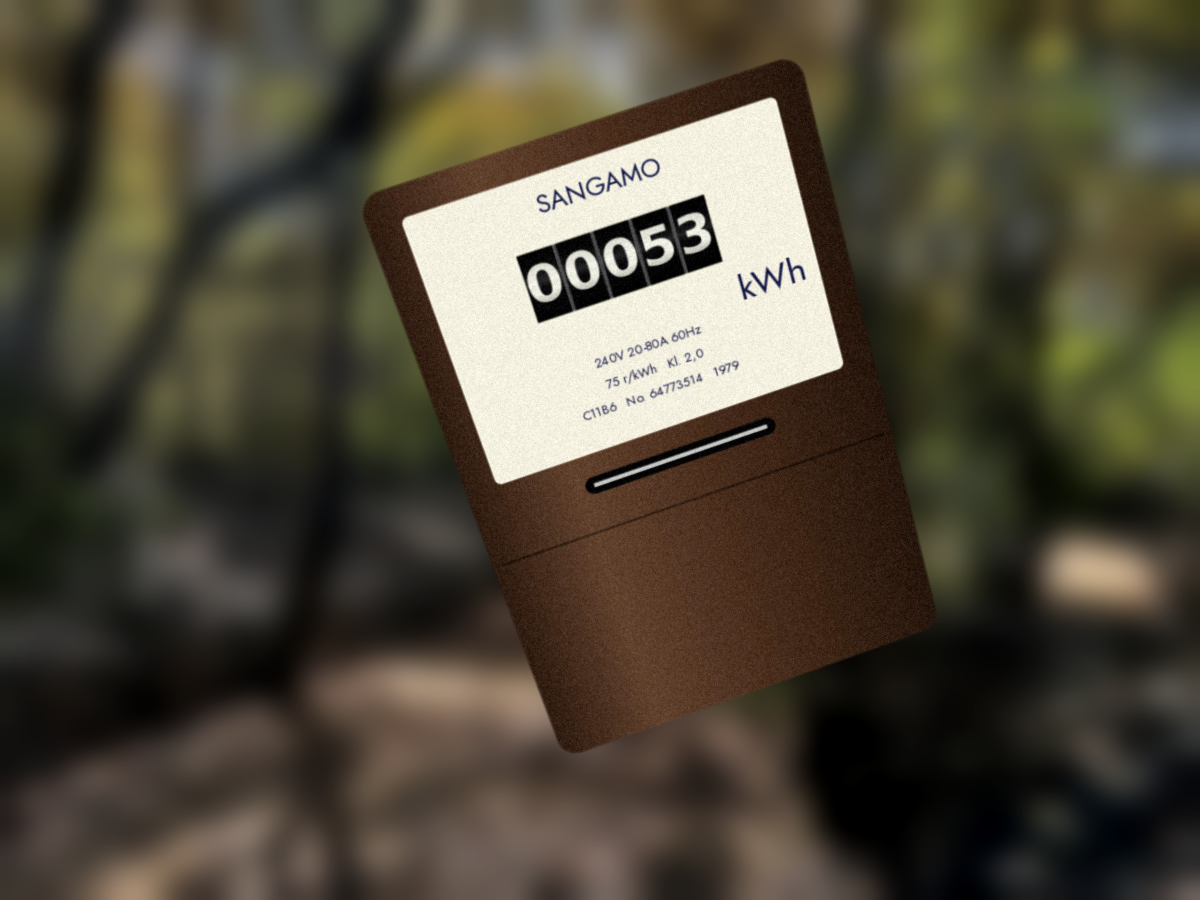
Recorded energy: 53; kWh
